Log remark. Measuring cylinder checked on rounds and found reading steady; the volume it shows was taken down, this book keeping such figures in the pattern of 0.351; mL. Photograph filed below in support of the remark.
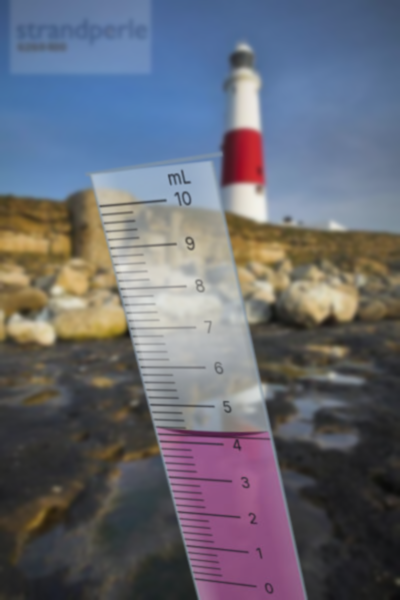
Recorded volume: 4.2; mL
